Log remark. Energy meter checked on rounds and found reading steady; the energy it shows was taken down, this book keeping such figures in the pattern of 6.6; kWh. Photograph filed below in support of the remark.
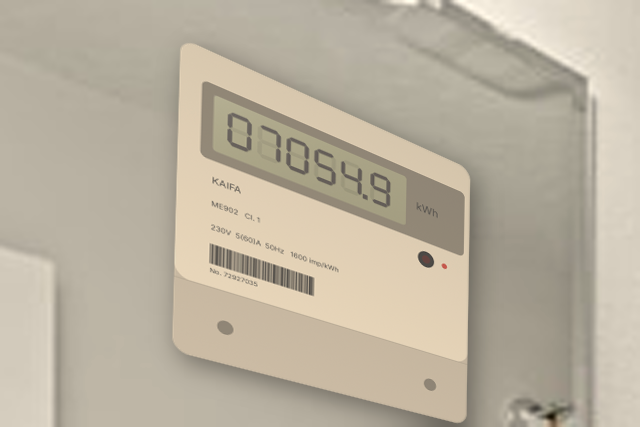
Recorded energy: 7054.9; kWh
